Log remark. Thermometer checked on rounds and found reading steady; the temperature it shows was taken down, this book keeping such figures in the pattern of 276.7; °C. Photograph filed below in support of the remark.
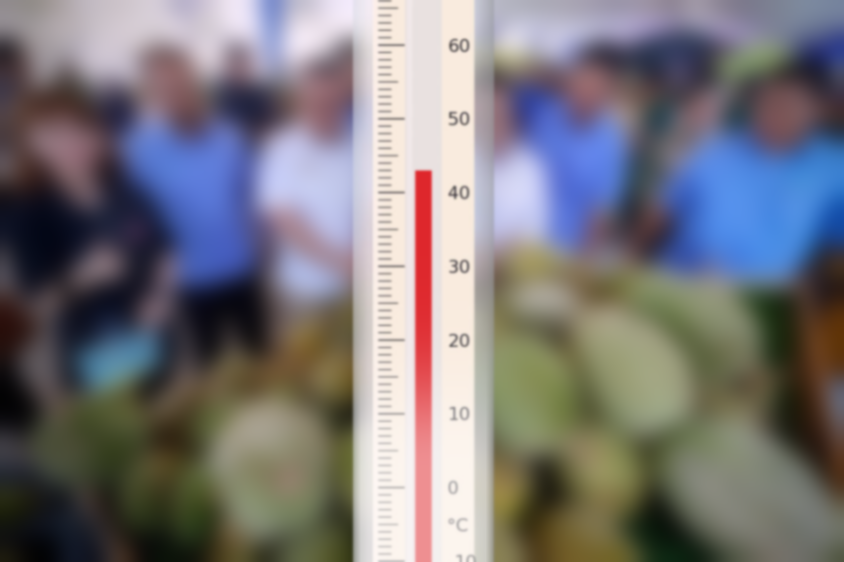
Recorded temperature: 43; °C
